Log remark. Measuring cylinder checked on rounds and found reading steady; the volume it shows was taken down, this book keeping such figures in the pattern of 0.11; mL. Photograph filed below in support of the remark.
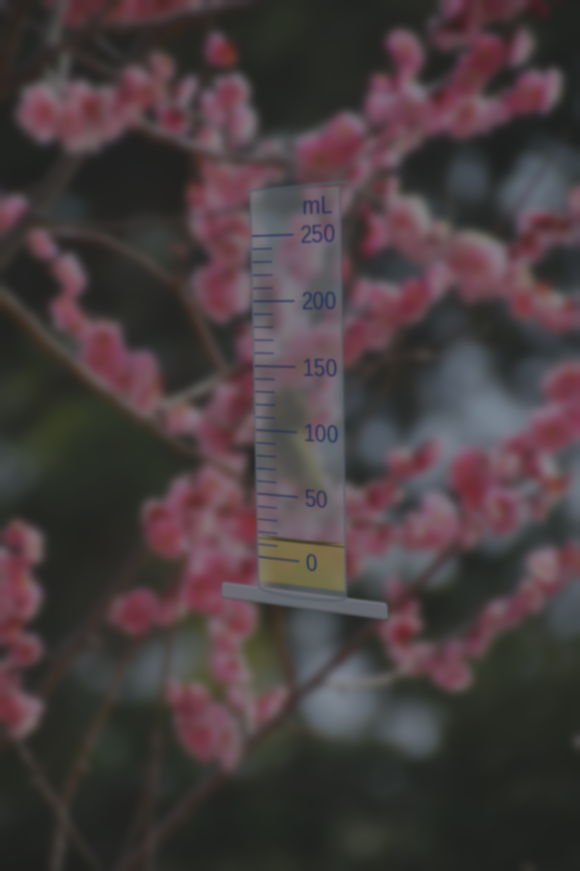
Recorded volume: 15; mL
